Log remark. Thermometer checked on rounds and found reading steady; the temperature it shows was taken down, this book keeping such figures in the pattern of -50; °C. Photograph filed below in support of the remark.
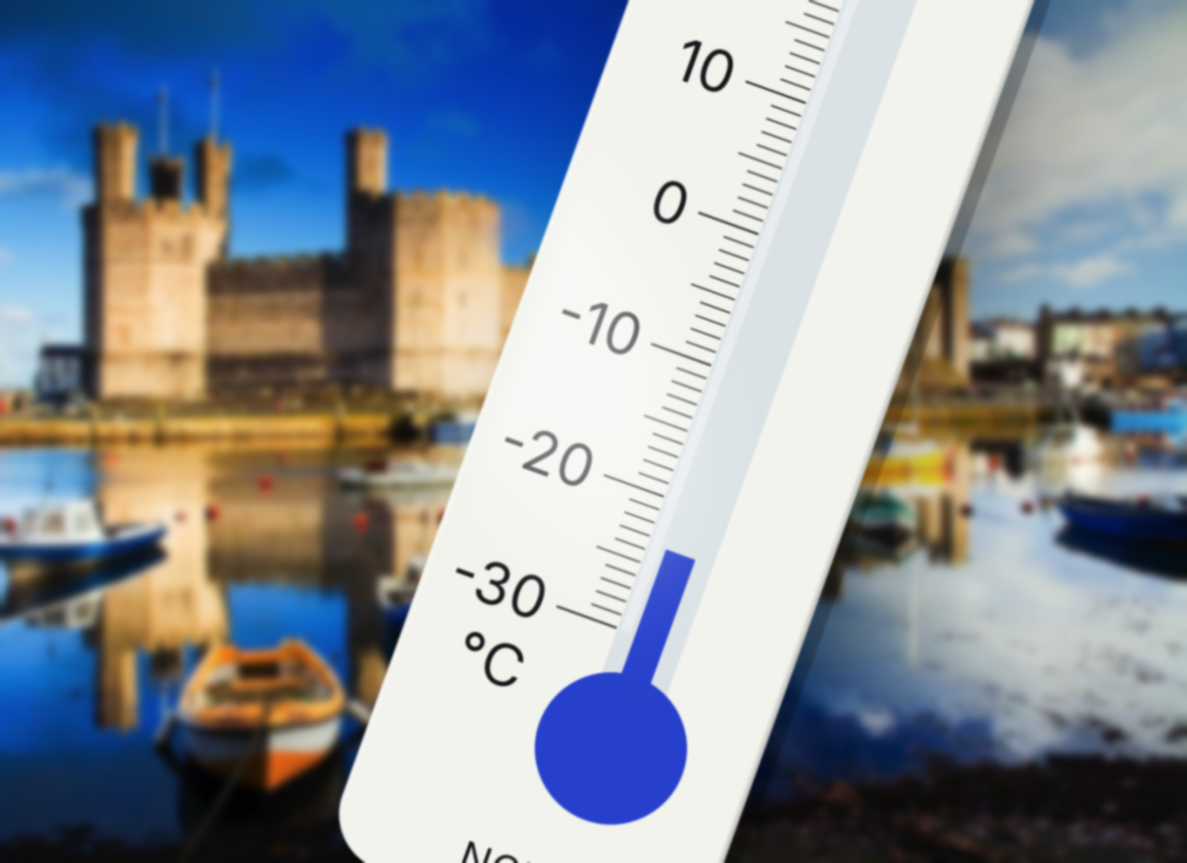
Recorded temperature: -23.5; °C
